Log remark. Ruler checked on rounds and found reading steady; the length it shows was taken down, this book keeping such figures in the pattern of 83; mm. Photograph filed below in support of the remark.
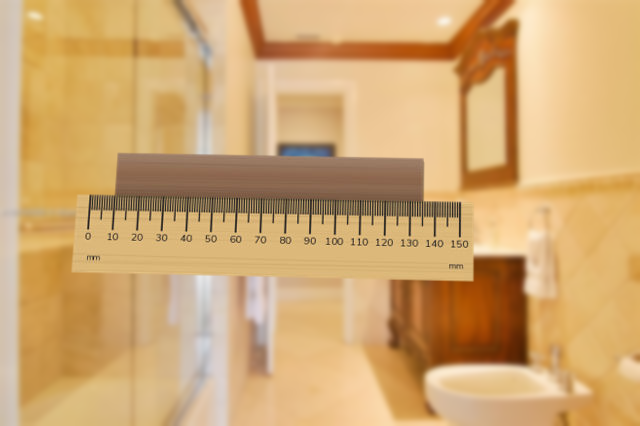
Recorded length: 125; mm
